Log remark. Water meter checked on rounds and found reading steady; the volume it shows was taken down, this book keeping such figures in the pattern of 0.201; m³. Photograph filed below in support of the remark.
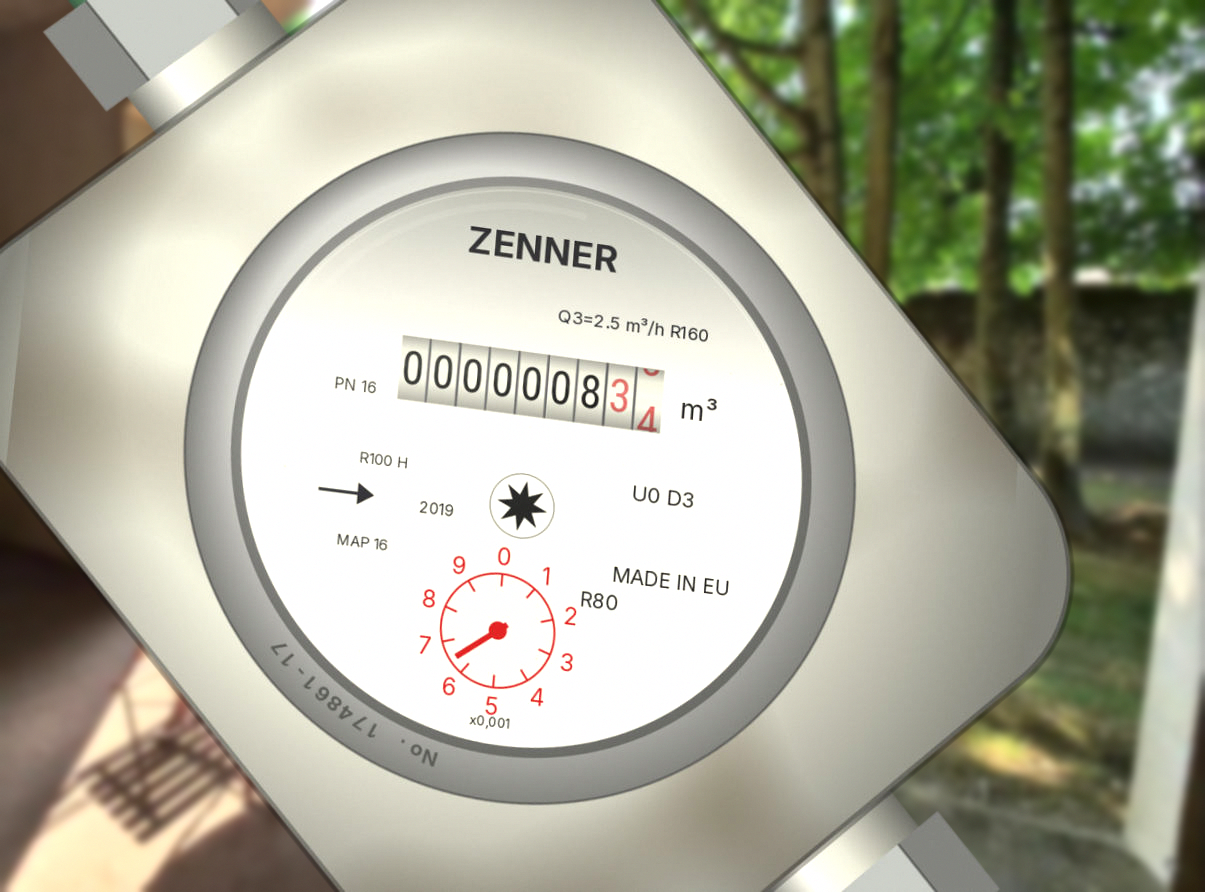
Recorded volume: 8.336; m³
